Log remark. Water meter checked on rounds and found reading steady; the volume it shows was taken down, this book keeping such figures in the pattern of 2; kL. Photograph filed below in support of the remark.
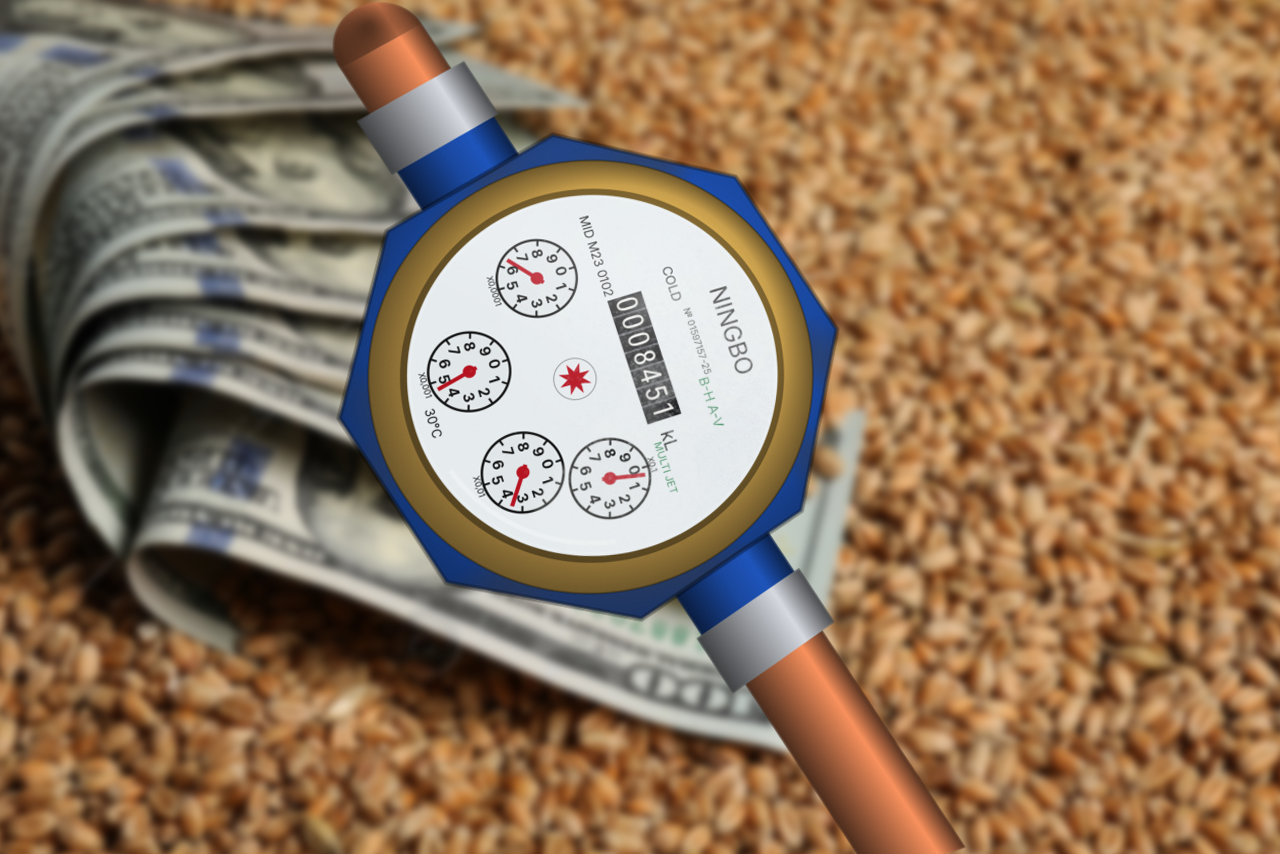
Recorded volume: 8451.0346; kL
